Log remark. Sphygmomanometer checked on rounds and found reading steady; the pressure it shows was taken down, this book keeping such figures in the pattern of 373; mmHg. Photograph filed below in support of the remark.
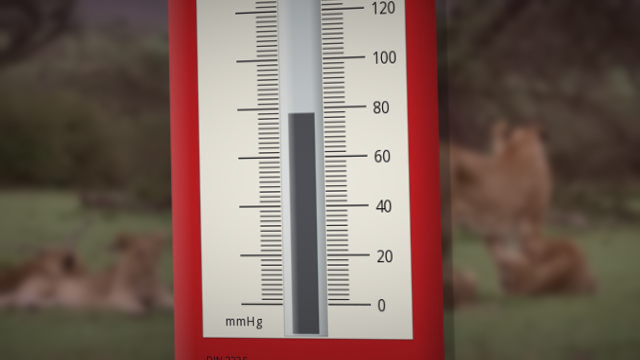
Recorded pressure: 78; mmHg
